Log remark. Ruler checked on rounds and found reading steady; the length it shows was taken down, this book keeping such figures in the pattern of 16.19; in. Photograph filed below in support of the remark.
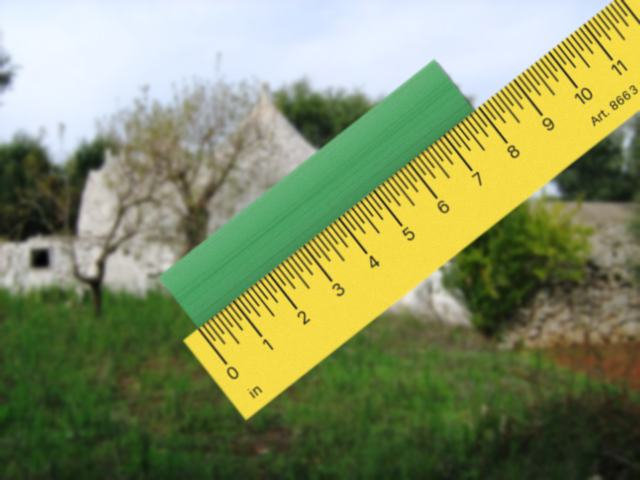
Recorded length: 7.875; in
